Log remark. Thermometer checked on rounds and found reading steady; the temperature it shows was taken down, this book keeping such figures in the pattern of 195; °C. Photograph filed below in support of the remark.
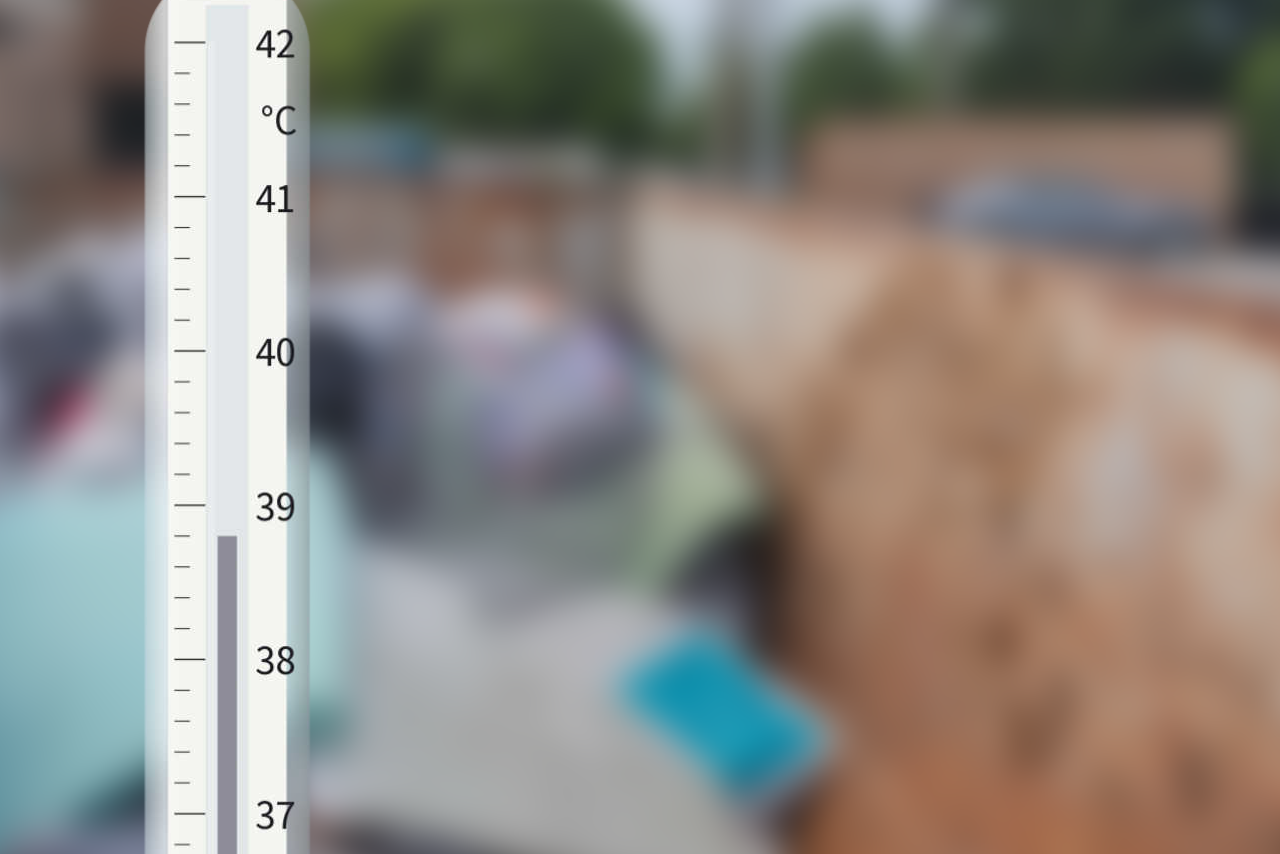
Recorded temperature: 38.8; °C
